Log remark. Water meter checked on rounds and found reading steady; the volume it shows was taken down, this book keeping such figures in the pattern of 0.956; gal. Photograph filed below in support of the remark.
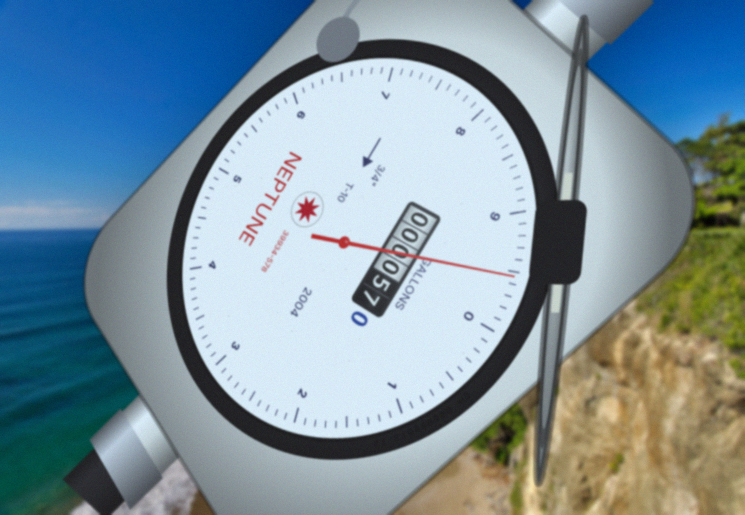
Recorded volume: 569.5; gal
